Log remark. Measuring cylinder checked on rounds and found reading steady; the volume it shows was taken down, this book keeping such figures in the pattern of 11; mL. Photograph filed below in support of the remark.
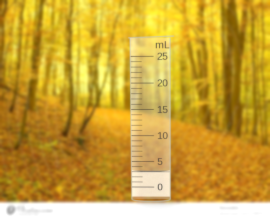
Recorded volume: 3; mL
